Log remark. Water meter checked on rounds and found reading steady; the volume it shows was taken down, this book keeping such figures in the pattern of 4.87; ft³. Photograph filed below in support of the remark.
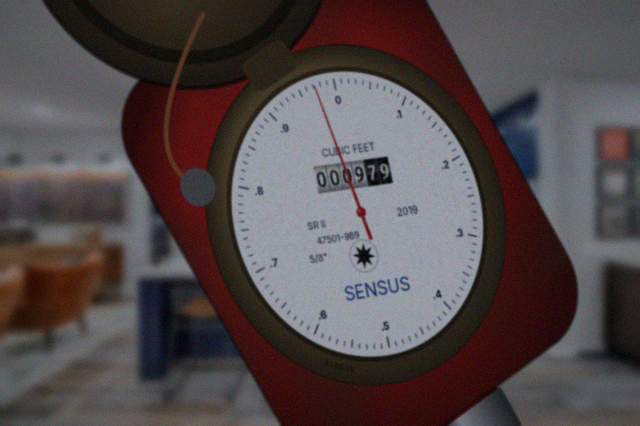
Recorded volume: 978.97; ft³
